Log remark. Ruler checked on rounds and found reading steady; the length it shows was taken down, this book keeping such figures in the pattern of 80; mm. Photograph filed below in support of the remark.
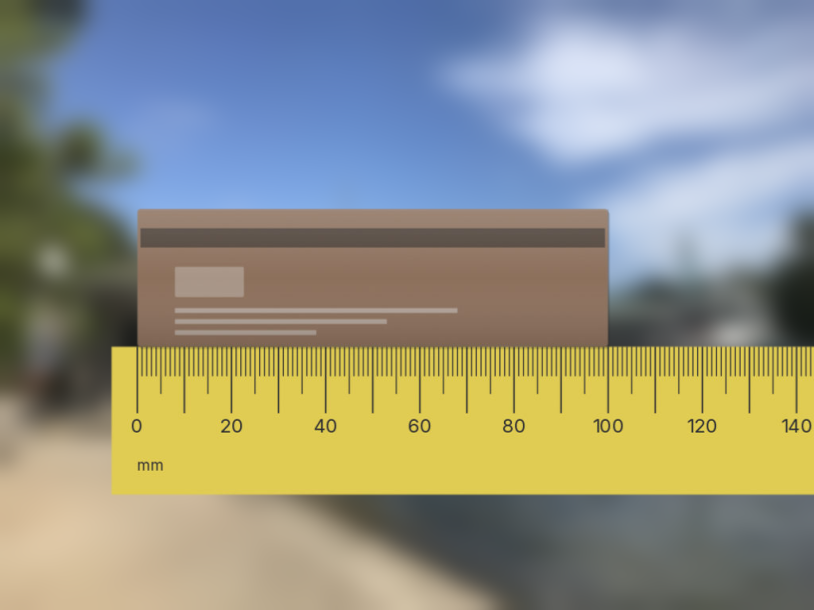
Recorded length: 100; mm
